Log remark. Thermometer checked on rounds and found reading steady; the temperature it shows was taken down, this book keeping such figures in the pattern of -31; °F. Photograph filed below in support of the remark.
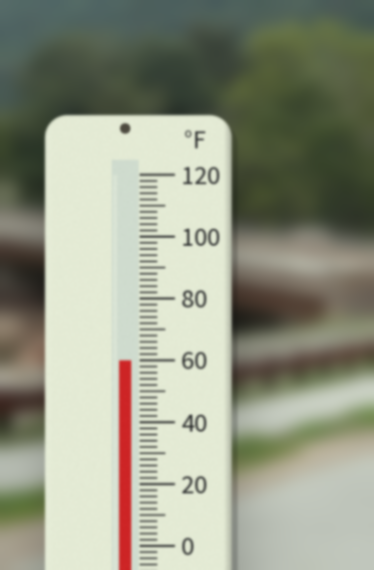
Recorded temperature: 60; °F
